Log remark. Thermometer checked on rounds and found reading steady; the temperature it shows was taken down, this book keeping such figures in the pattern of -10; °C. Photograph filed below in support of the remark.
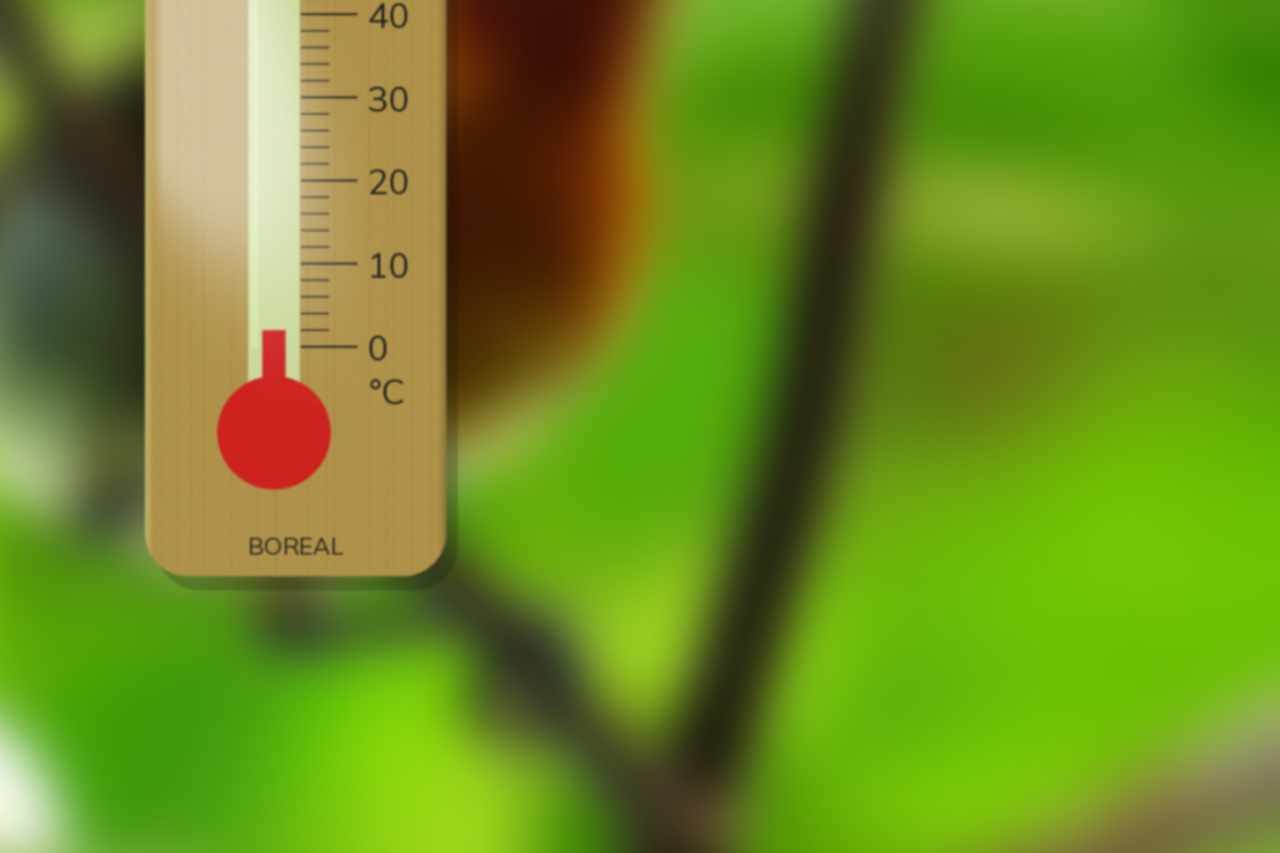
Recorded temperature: 2; °C
